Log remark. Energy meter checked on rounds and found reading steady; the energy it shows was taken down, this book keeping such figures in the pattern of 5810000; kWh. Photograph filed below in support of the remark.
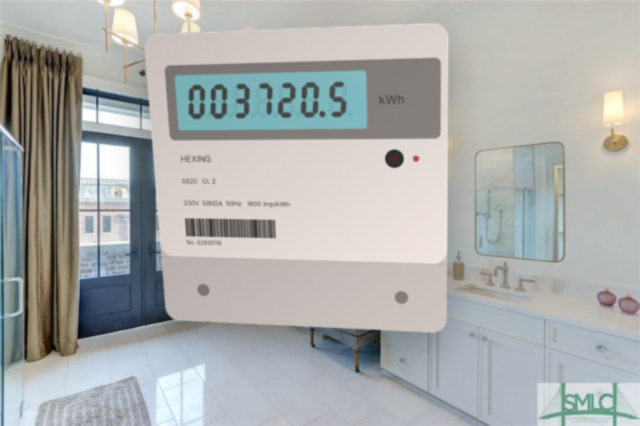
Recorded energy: 3720.5; kWh
